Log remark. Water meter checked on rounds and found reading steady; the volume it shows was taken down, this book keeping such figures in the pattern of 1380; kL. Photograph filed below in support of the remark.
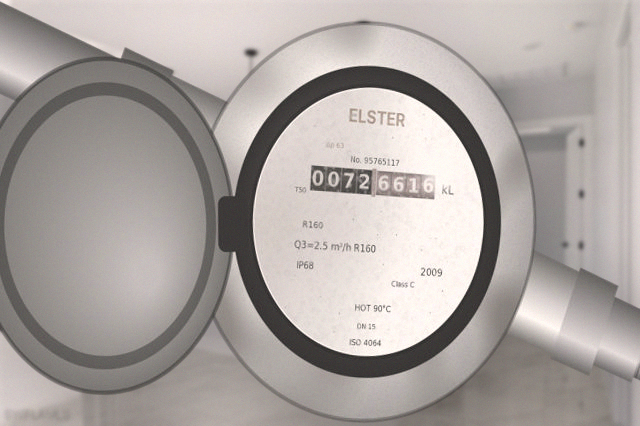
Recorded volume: 72.6616; kL
